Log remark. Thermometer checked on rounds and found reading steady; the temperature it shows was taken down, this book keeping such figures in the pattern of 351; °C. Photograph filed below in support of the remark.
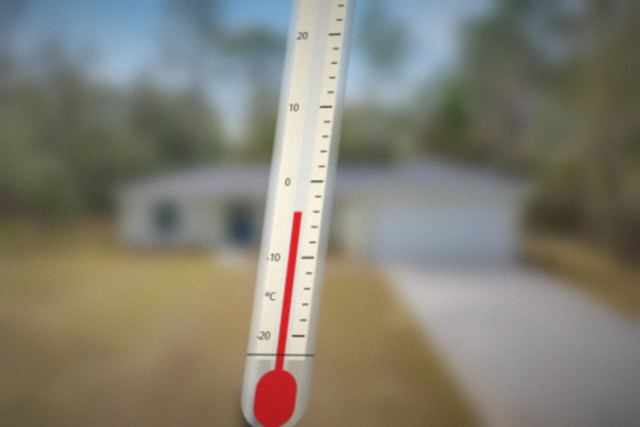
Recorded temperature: -4; °C
